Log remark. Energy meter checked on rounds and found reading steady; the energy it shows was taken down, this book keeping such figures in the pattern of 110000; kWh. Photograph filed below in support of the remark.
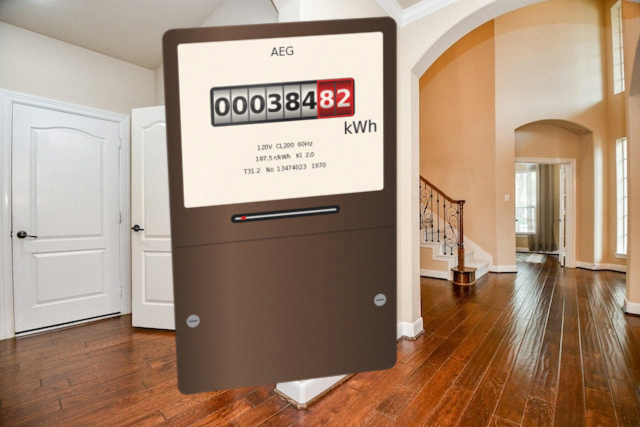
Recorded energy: 384.82; kWh
